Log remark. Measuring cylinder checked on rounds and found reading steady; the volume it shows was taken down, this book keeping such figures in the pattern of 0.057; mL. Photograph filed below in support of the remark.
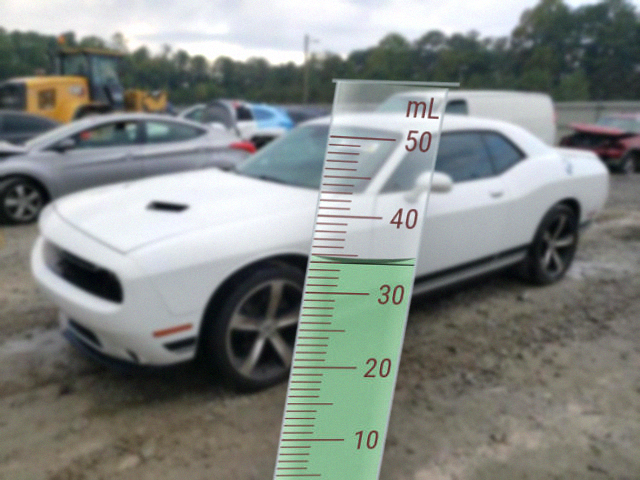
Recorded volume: 34; mL
